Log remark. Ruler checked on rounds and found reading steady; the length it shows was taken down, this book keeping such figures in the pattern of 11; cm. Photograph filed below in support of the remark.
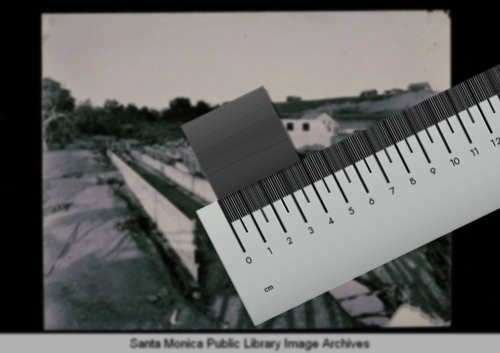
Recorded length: 4; cm
